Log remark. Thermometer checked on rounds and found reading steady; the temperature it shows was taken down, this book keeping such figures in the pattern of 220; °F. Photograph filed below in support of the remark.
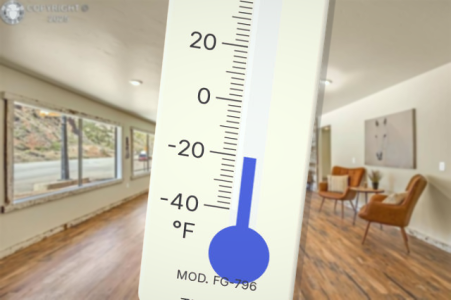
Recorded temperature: -20; °F
